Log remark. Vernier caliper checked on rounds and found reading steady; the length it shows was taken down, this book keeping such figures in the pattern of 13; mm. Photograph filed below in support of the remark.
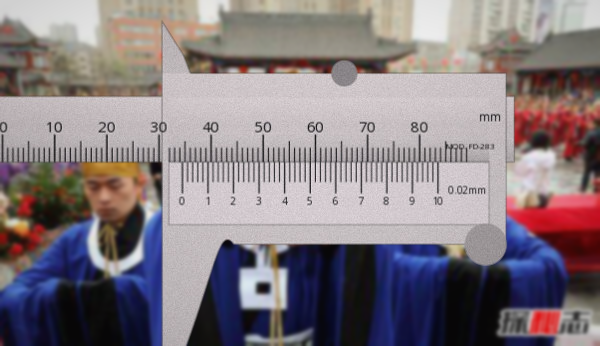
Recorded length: 34.5; mm
